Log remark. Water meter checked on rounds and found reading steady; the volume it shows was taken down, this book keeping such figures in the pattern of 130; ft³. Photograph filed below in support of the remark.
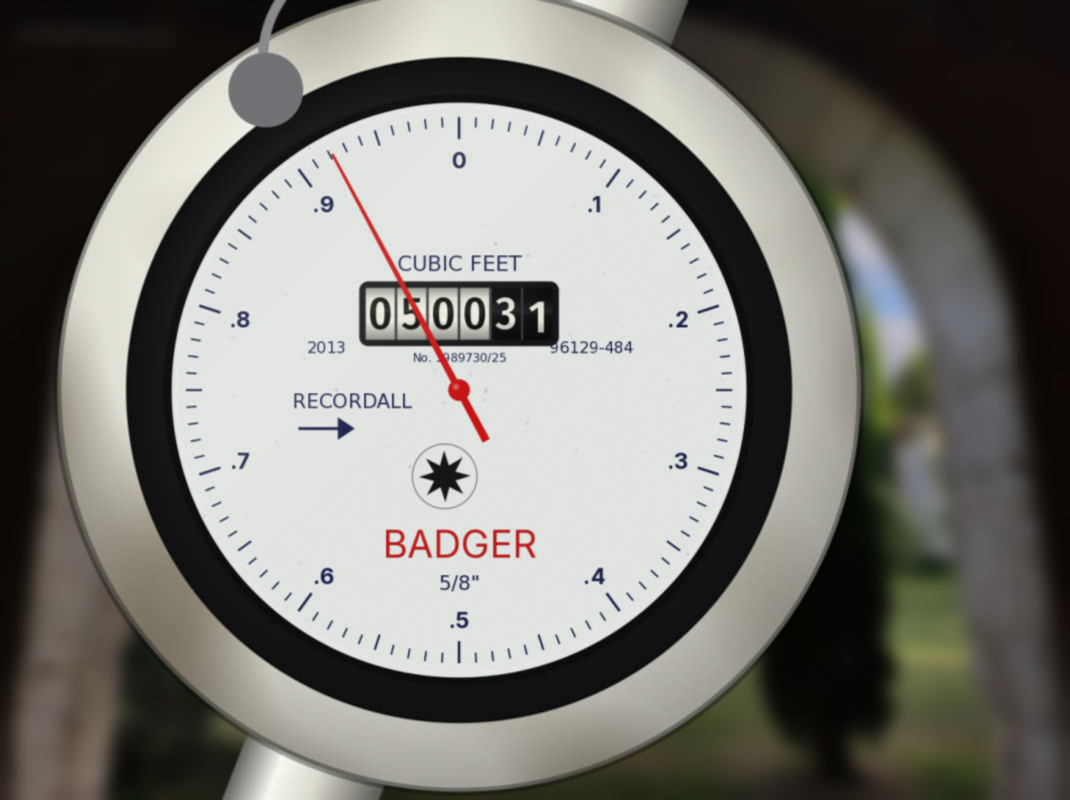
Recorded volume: 50030.92; ft³
